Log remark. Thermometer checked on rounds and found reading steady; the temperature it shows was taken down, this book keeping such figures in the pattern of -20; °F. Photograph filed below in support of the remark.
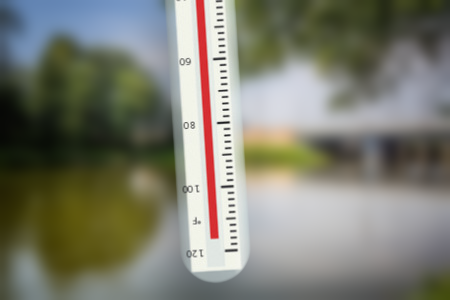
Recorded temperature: 116; °F
